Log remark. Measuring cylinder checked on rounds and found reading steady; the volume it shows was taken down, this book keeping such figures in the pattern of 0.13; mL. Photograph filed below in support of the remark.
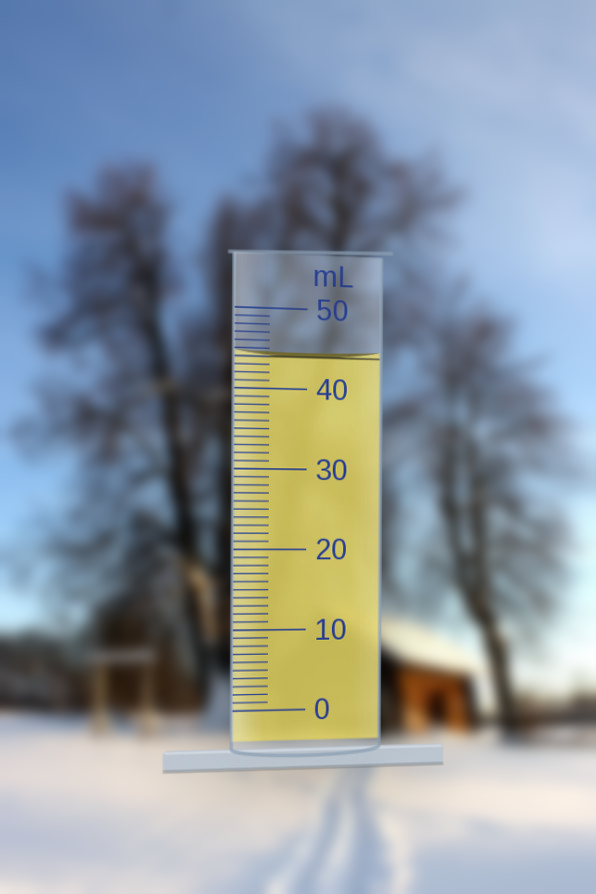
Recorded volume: 44; mL
